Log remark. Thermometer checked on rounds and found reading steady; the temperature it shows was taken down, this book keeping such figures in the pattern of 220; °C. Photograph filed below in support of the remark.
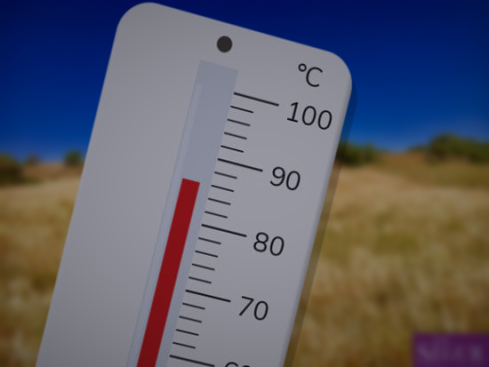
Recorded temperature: 86; °C
